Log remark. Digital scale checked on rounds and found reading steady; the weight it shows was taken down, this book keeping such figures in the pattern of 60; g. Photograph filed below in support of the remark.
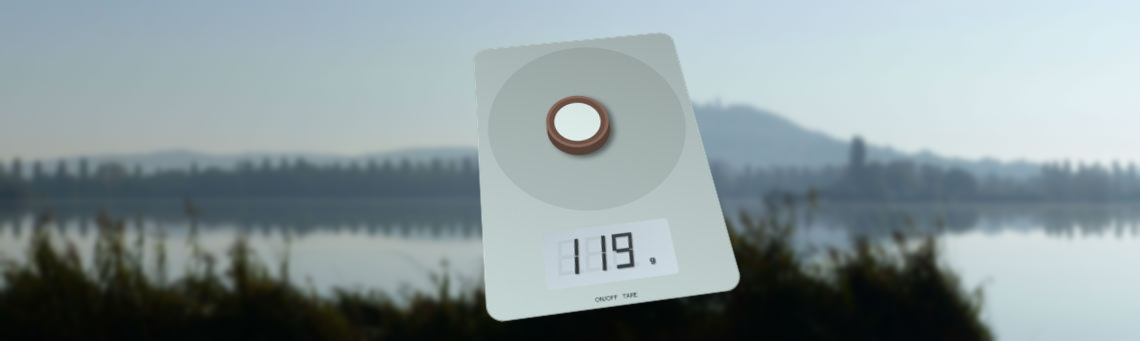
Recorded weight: 119; g
